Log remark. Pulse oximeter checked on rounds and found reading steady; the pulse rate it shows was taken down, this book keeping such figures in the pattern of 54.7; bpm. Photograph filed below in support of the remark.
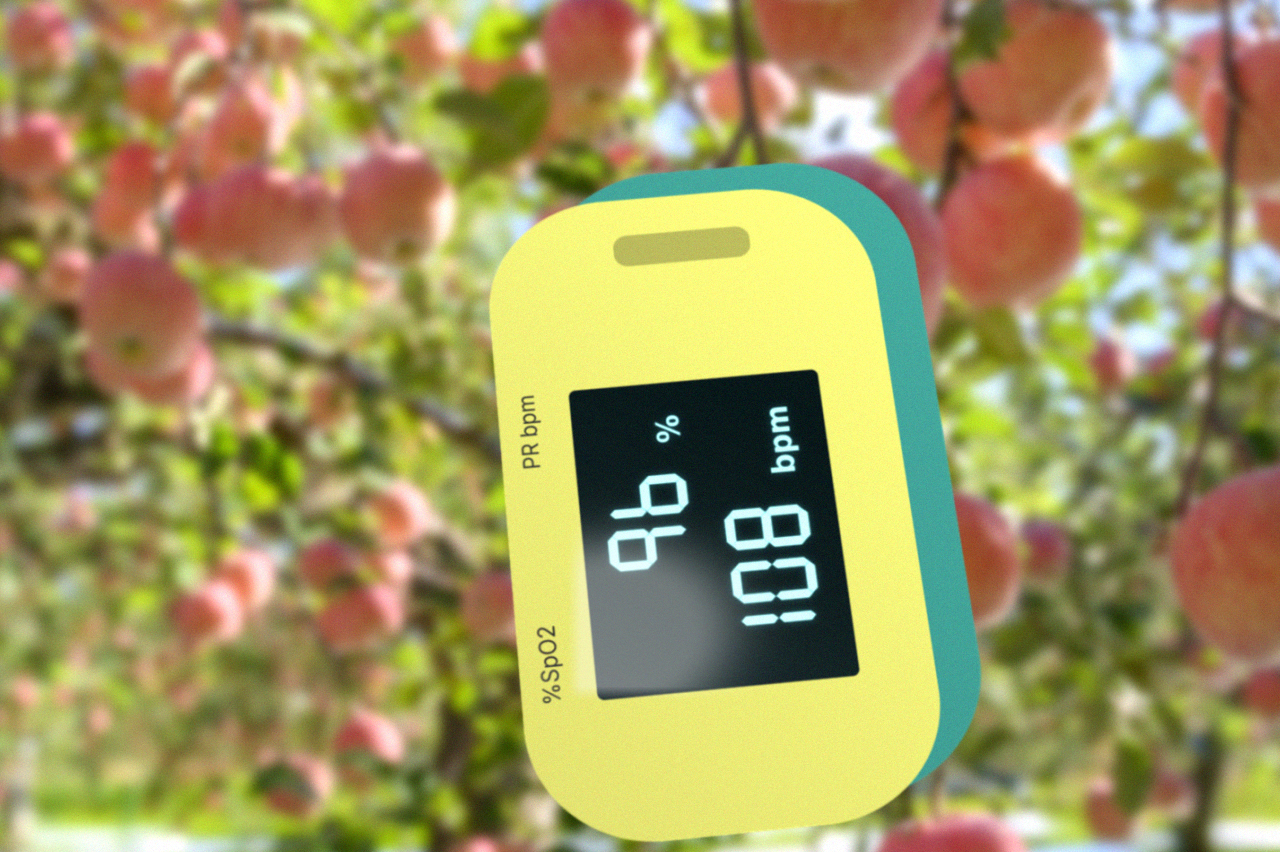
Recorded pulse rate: 108; bpm
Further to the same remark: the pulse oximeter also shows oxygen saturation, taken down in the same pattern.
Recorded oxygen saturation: 96; %
